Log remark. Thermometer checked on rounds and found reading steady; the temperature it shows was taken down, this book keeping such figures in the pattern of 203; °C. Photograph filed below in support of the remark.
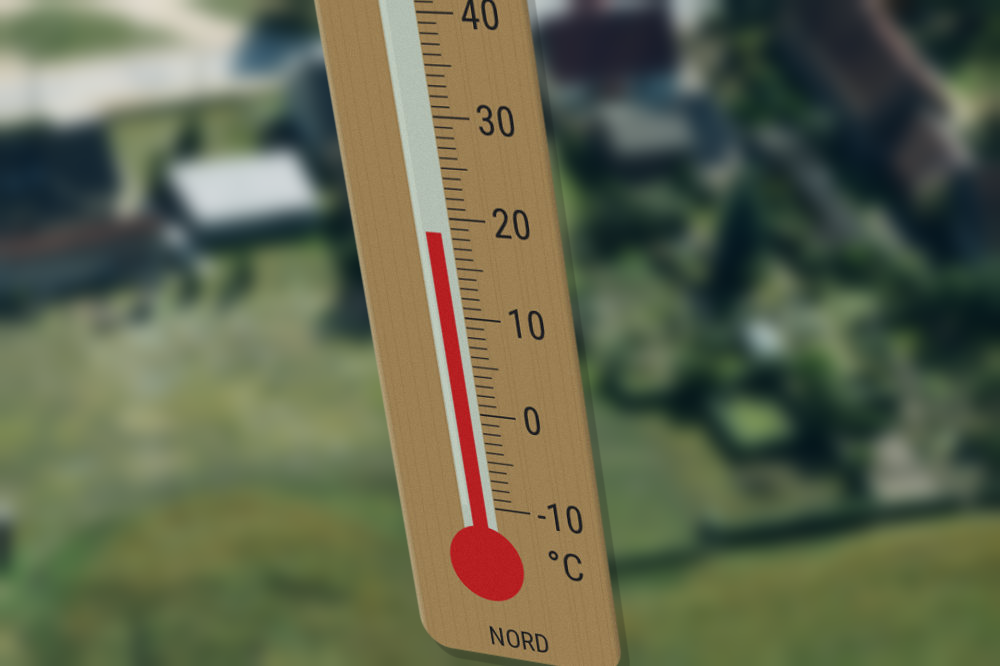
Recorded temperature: 18.5; °C
